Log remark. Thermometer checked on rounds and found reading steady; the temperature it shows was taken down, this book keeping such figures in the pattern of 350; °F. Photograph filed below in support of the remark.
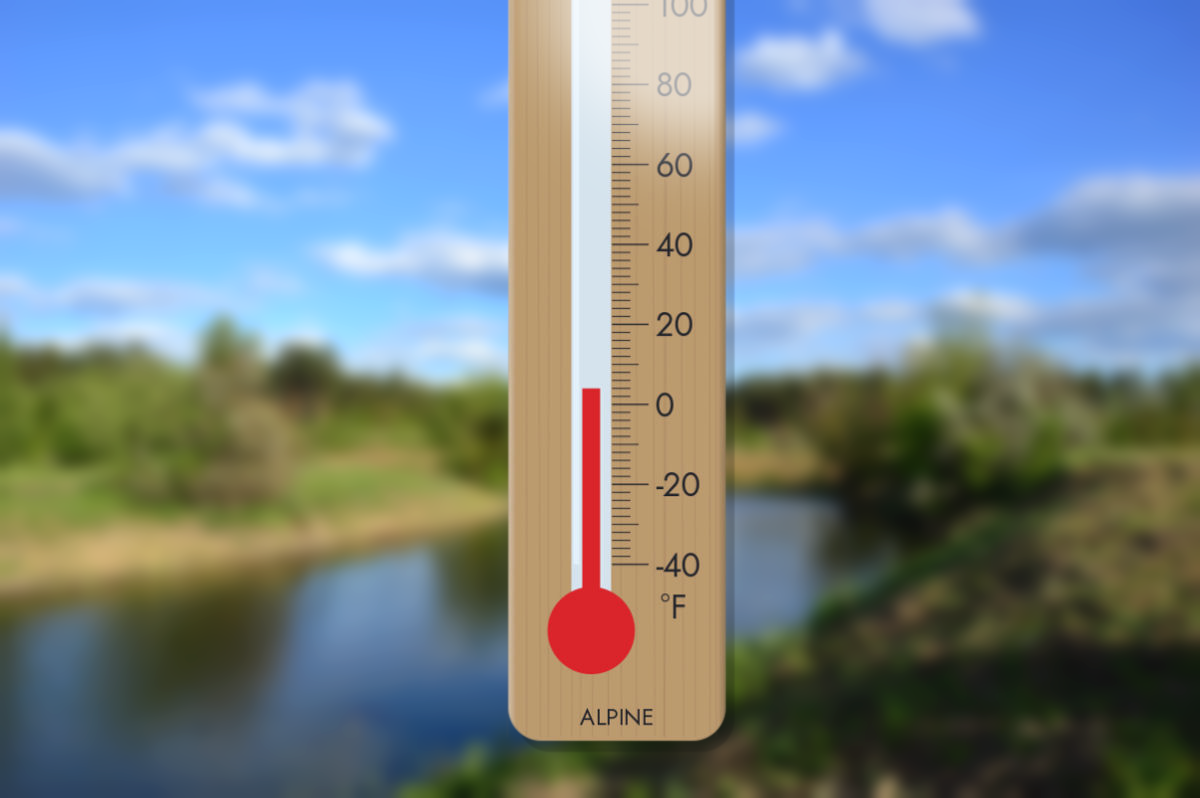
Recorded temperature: 4; °F
